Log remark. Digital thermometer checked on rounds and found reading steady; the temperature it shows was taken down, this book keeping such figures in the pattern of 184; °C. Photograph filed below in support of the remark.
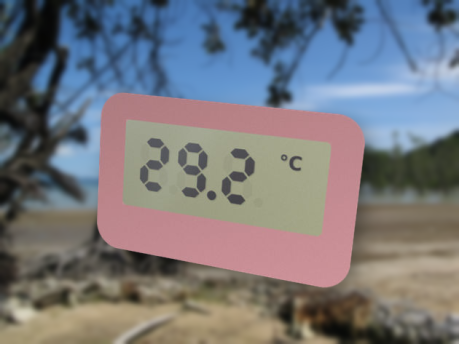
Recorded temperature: 29.2; °C
